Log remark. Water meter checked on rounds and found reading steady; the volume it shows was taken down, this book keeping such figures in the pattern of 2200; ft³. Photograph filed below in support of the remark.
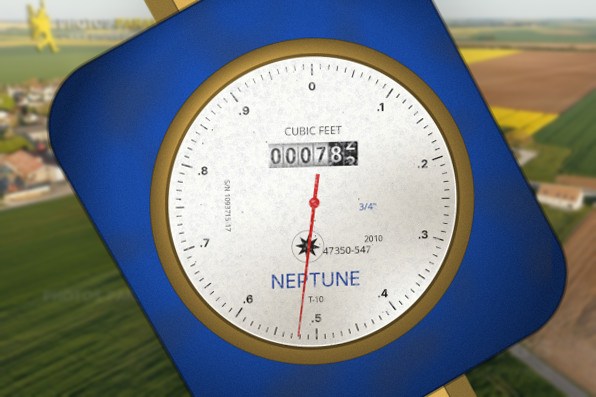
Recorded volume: 782.52; ft³
